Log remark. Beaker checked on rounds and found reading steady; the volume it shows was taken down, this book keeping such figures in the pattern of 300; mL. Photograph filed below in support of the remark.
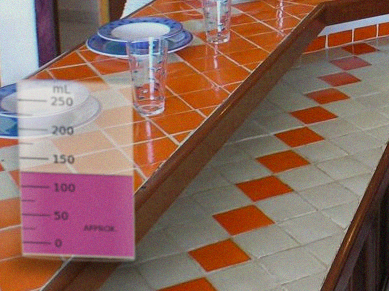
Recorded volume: 125; mL
